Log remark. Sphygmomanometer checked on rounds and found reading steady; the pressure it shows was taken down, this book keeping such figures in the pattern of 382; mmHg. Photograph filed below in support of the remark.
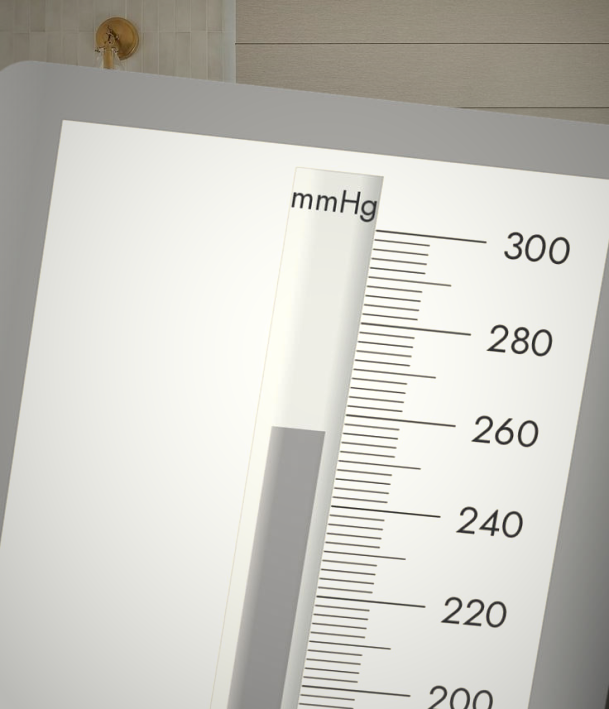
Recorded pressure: 256; mmHg
